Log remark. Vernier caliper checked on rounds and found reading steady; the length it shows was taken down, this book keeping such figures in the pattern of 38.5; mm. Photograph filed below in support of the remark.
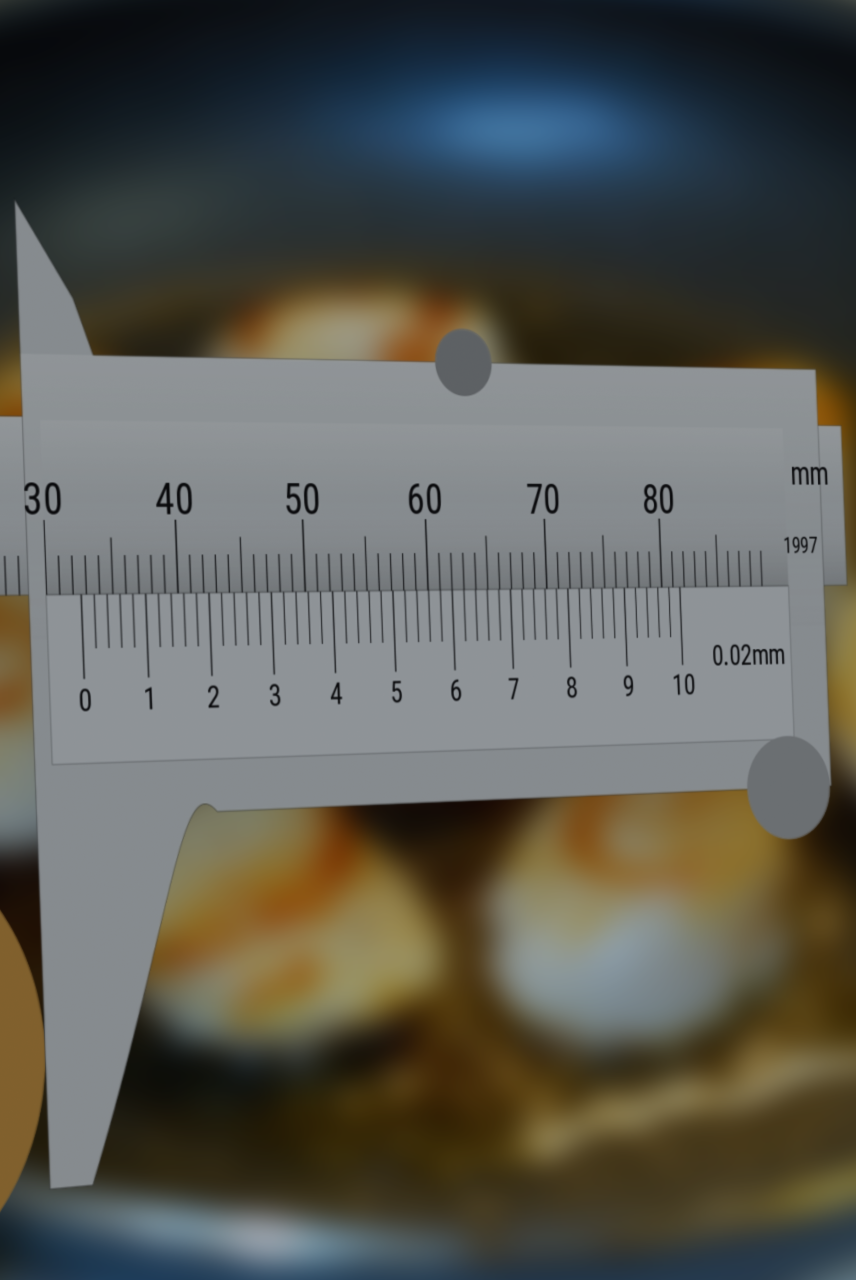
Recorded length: 32.6; mm
